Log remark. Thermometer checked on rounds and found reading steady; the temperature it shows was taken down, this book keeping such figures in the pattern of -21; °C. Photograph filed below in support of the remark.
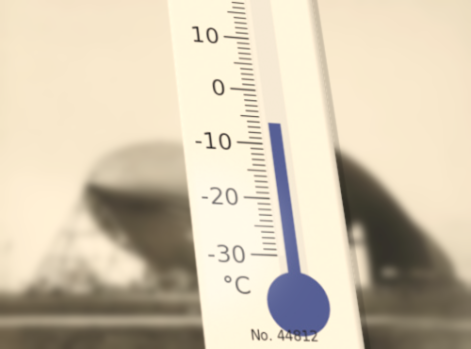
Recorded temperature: -6; °C
